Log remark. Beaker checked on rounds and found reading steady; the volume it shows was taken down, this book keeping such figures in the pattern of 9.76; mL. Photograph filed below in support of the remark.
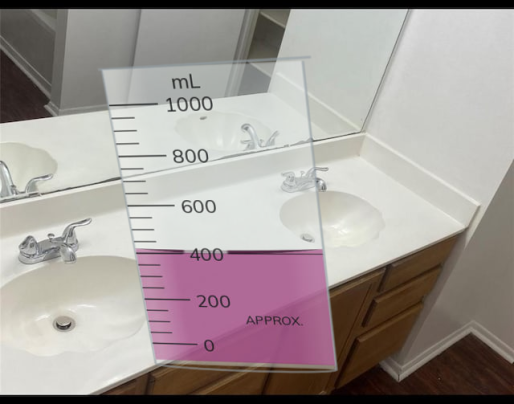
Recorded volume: 400; mL
